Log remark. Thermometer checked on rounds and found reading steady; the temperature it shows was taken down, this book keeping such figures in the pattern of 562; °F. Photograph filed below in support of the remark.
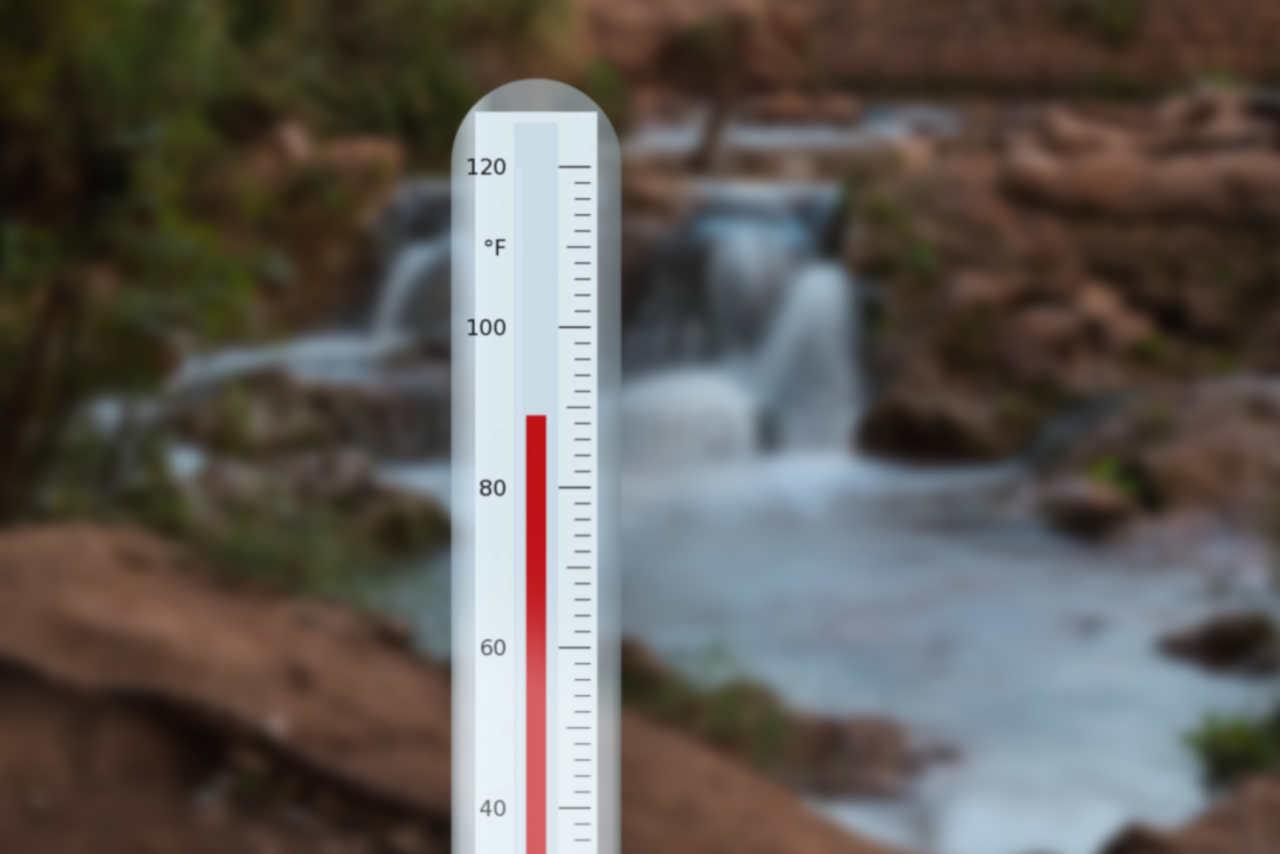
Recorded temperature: 89; °F
